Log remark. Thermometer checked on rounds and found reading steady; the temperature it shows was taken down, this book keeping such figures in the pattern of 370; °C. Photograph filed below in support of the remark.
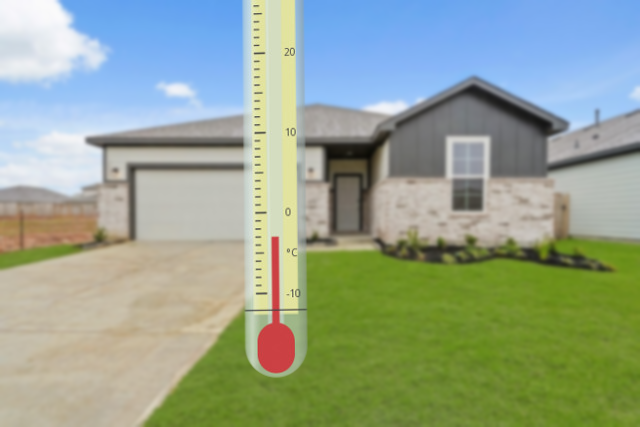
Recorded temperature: -3; °C
